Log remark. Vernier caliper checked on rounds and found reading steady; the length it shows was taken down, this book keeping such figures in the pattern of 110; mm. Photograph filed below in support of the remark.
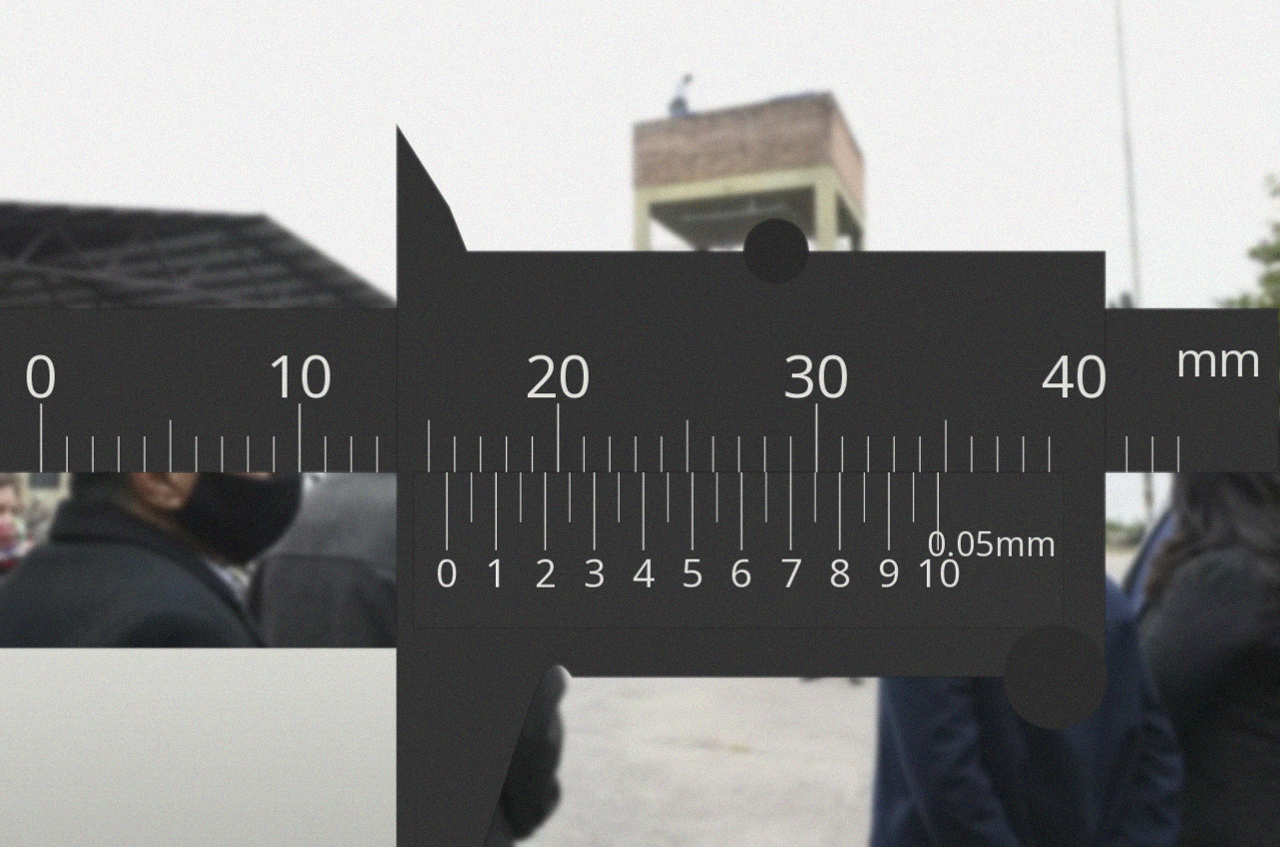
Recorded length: 15.70; mm
